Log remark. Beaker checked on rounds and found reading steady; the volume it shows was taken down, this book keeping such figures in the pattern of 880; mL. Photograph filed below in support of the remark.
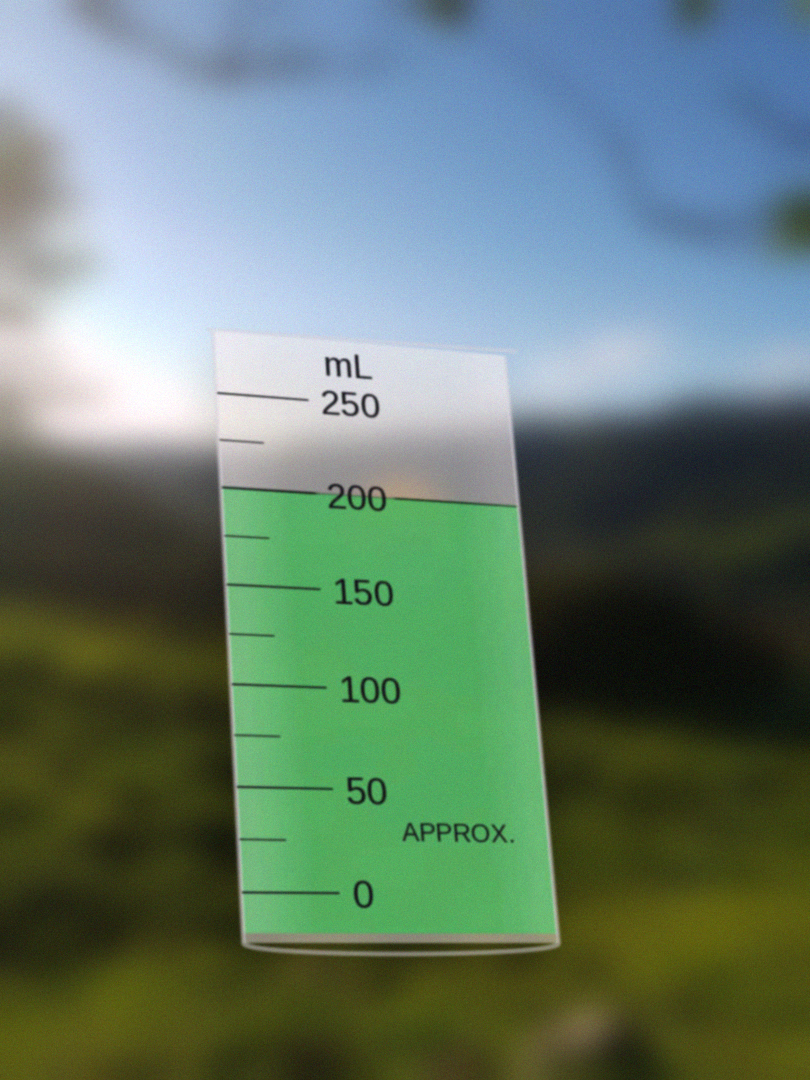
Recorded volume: 200; mL
